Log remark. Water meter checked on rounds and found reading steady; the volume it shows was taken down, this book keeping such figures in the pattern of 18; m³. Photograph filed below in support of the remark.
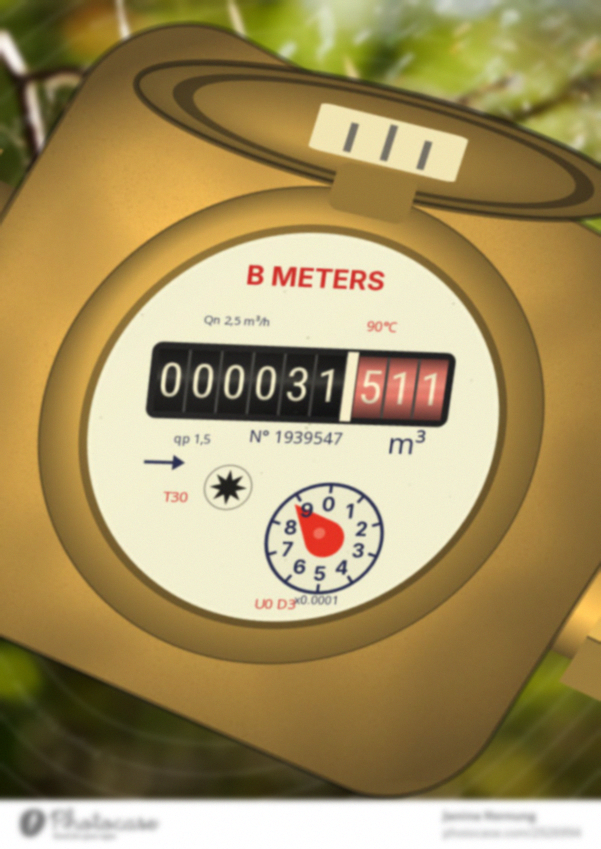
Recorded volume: 31.5118; m³
